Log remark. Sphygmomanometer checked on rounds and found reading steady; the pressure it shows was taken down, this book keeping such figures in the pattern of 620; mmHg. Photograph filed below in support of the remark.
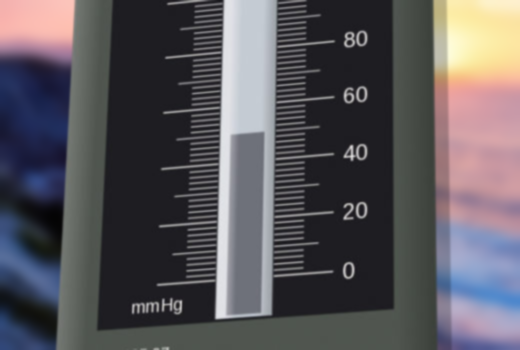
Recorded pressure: 50; mmHg
